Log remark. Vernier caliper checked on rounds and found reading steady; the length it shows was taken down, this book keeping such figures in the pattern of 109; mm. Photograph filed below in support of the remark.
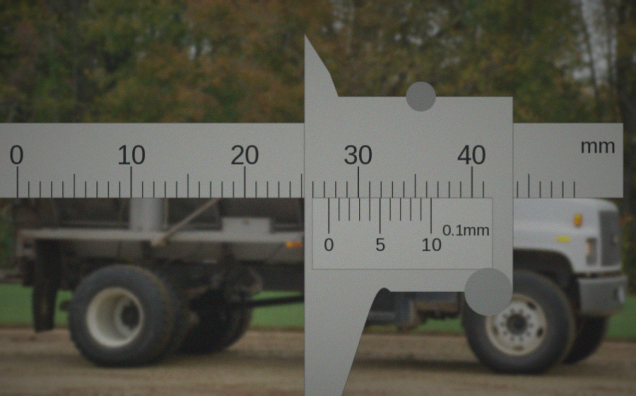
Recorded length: 27.4; mm
